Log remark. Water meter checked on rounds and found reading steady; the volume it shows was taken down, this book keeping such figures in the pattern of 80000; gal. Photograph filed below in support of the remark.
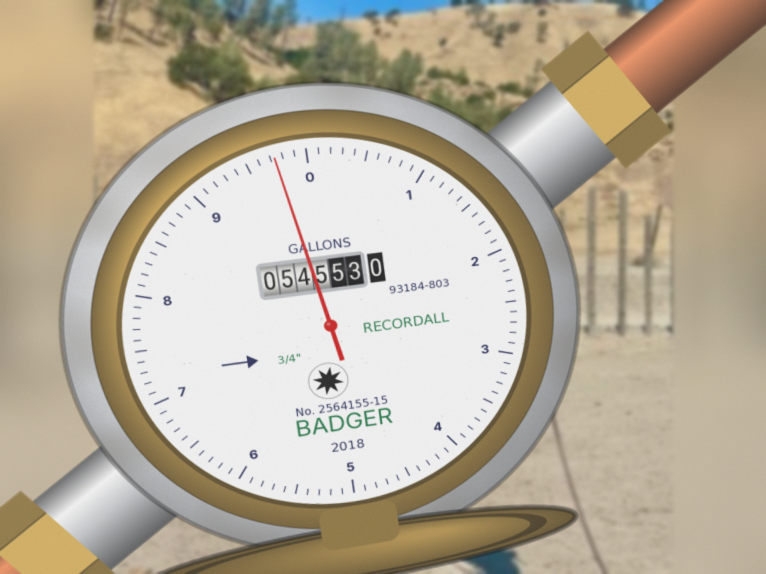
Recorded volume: 545529.7; gal
